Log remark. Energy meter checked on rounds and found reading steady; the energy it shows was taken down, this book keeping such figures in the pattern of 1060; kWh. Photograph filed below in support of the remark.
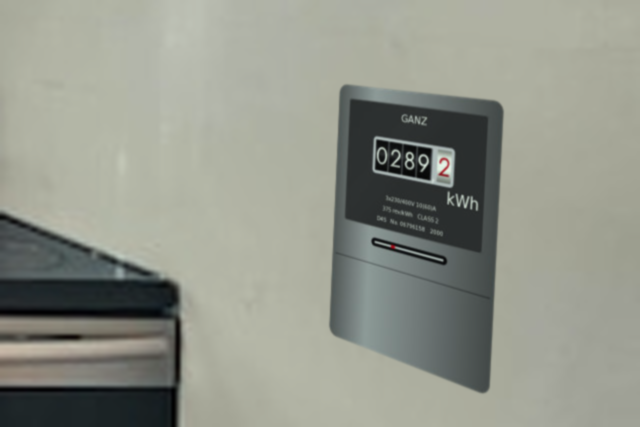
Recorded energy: 289.2; kWh
